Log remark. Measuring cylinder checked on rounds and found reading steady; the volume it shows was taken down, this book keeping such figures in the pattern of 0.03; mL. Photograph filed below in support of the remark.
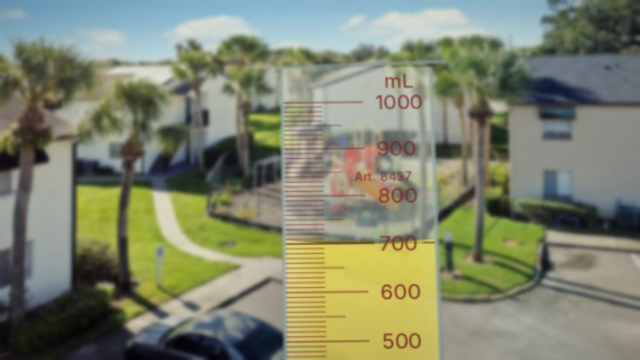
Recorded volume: 700; mL
